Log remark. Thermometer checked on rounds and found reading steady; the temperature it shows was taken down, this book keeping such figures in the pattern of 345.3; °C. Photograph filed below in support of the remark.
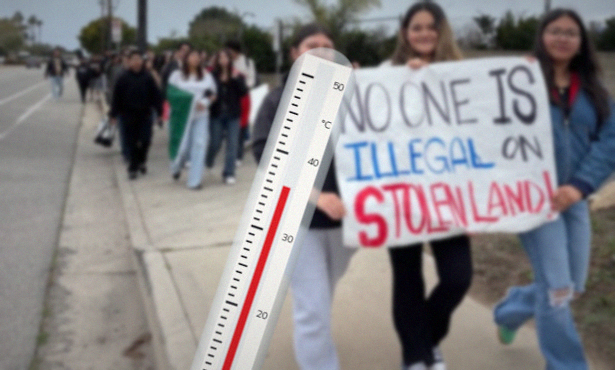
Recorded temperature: 36; °C
